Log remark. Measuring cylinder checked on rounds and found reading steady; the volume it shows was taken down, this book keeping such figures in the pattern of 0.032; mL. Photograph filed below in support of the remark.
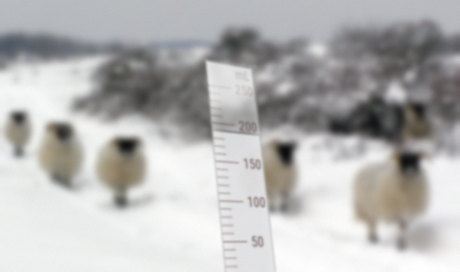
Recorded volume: 190; mL
